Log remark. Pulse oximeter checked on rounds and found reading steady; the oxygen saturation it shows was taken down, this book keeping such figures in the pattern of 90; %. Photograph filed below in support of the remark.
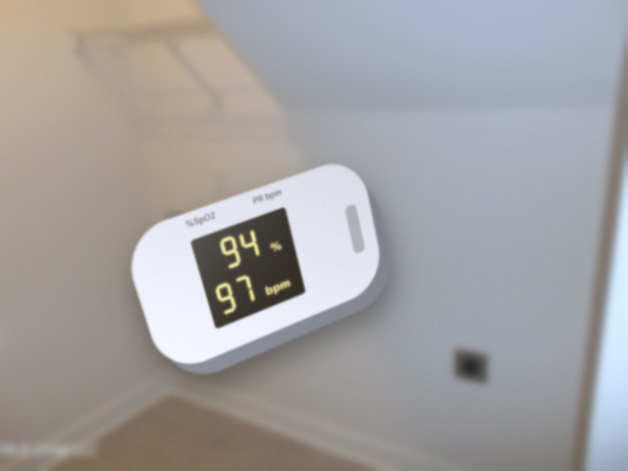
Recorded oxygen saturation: 94; %
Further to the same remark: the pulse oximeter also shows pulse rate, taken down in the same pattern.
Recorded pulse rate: 97; bpm
